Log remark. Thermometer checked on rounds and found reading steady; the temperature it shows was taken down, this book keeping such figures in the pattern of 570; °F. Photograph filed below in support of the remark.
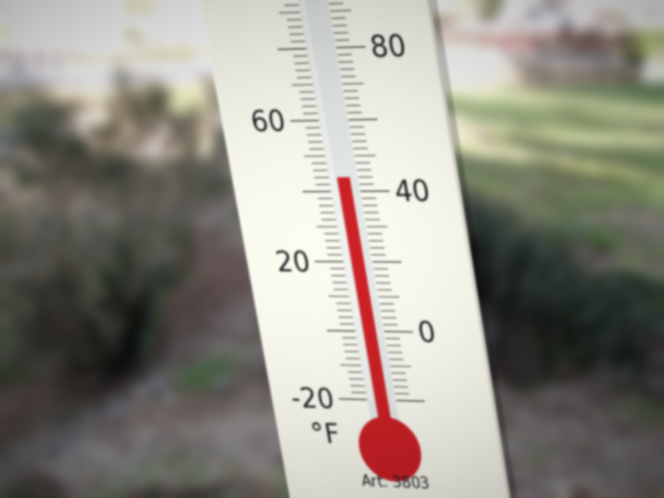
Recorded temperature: 44; °F
